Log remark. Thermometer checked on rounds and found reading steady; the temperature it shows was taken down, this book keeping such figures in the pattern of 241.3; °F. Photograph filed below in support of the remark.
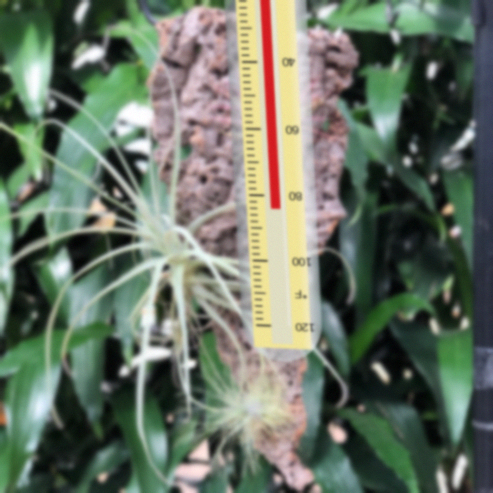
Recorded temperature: 84; °F
